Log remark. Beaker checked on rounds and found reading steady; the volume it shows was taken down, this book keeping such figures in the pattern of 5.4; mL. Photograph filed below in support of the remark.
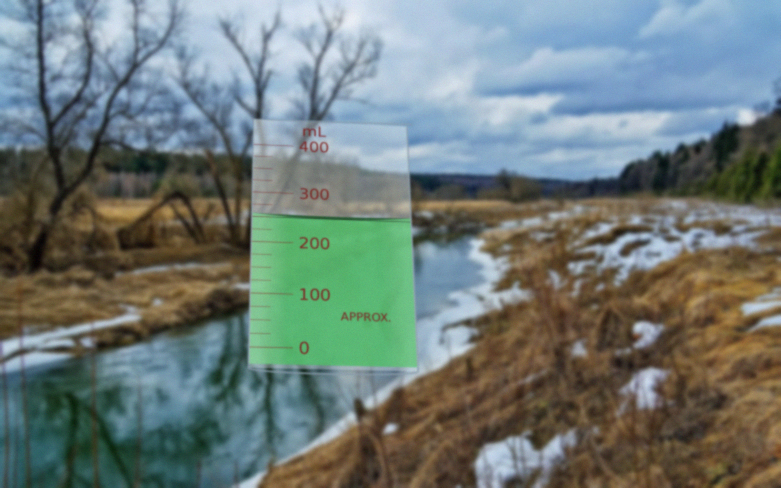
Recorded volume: 250; mL
